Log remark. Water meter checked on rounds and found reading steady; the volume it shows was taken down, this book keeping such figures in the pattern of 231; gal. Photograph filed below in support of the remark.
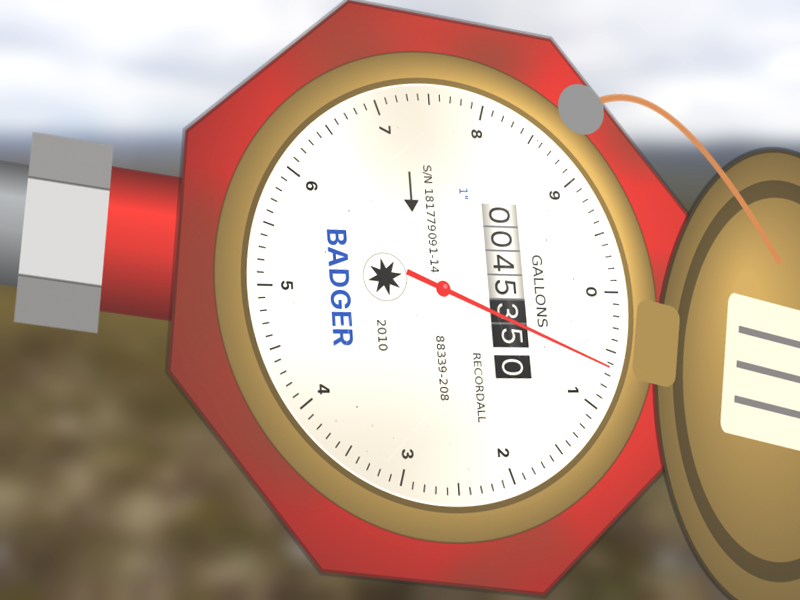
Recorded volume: 45350.6; gal
